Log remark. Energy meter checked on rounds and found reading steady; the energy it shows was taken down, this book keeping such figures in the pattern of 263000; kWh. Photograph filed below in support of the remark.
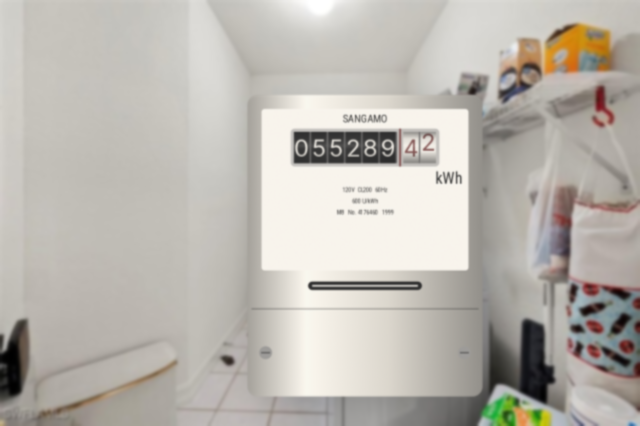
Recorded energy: 55289.42; kWh
